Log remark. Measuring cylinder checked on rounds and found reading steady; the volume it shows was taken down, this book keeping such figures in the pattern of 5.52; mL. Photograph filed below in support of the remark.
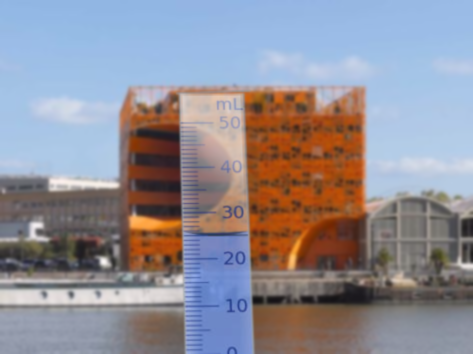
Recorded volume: 25; mL
